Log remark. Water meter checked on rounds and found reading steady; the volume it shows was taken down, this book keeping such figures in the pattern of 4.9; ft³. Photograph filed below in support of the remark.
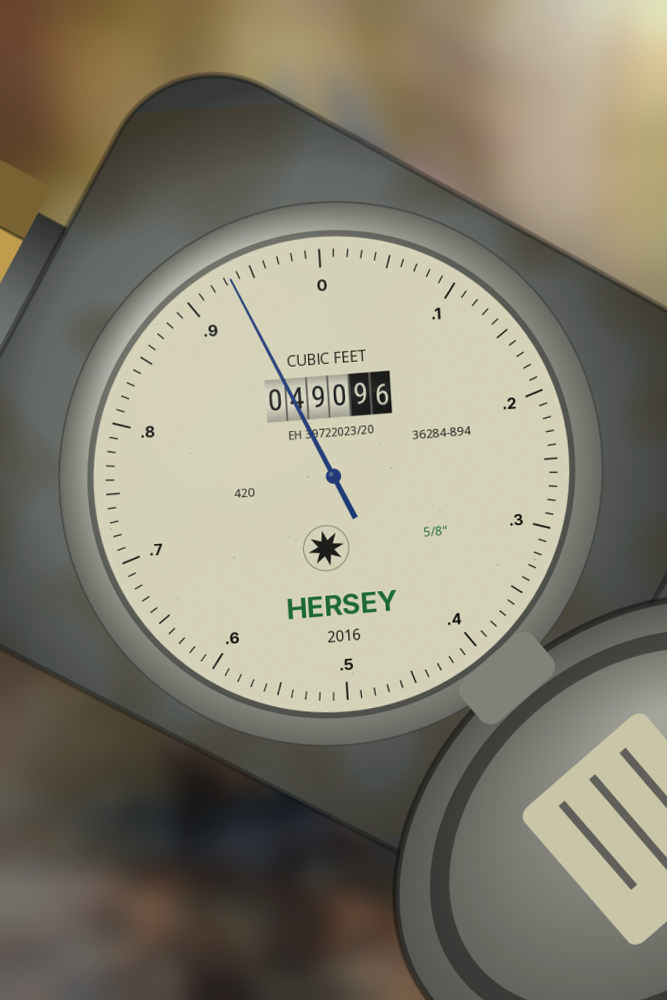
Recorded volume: 49095.93; ft³
